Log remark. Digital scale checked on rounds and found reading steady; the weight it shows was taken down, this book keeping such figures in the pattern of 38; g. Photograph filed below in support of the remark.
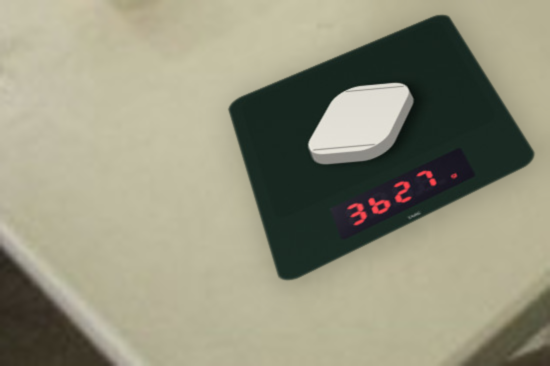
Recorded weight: 3627; g
